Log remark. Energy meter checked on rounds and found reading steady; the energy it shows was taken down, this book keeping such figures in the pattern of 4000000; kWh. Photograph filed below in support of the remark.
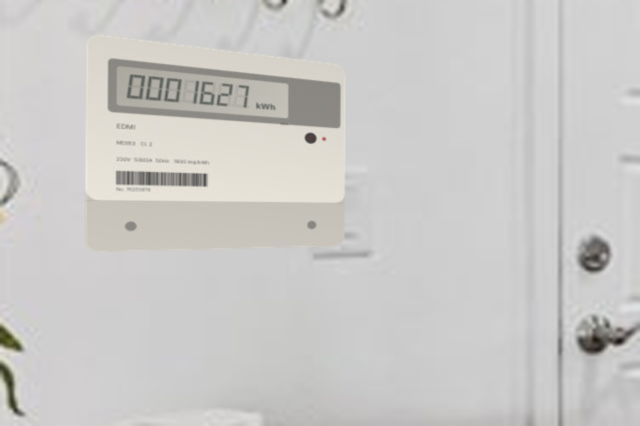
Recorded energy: 1627; kWh
